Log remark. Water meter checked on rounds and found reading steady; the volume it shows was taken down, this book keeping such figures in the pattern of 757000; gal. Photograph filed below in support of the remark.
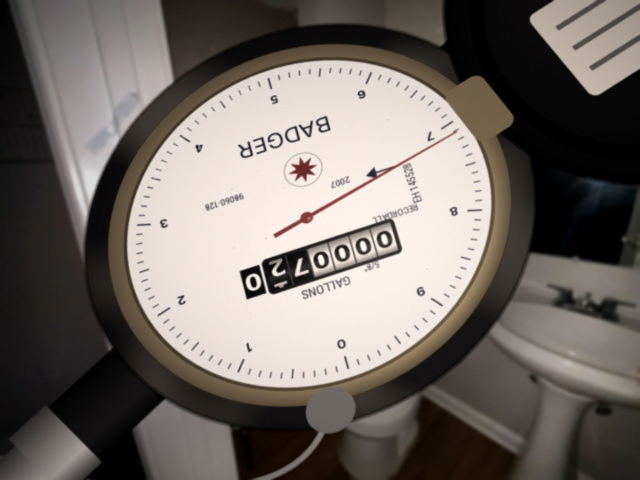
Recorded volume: 717.1; gal
